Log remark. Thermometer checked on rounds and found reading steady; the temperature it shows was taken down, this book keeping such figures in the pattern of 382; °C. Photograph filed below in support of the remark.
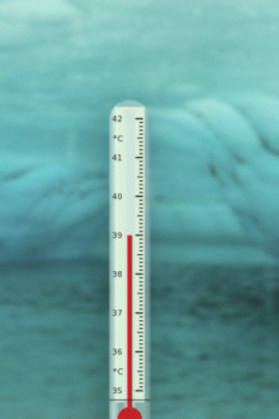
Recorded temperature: 39; °C
